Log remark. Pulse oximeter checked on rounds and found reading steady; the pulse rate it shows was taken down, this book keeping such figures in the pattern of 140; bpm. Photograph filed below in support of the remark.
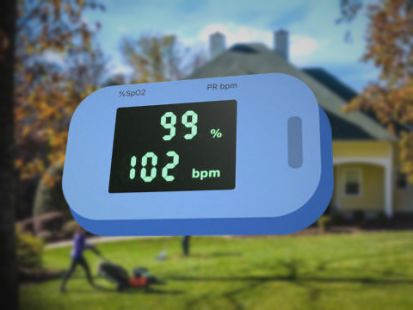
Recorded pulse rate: 102; bpm
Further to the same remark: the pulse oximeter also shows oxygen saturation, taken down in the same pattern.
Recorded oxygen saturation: 99; %
